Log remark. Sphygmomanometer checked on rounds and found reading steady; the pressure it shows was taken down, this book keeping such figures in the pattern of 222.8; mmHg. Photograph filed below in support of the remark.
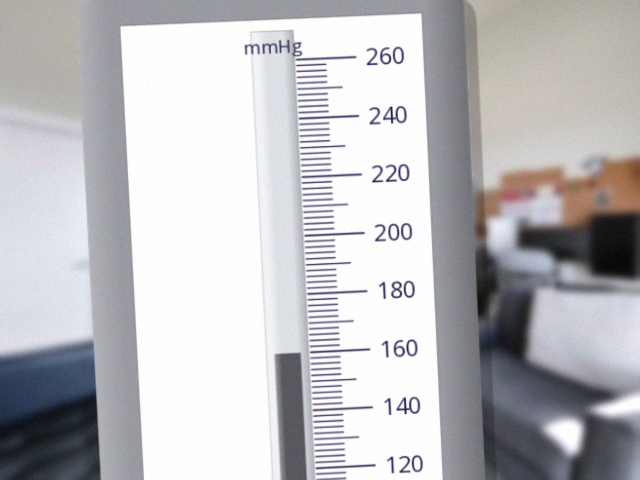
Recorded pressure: 160; mmHg
